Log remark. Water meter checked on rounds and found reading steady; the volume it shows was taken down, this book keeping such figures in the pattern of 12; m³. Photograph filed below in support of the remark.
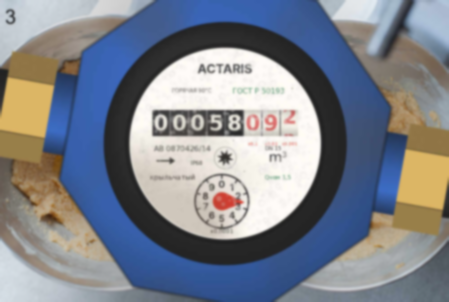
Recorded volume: 58.0922; m³
